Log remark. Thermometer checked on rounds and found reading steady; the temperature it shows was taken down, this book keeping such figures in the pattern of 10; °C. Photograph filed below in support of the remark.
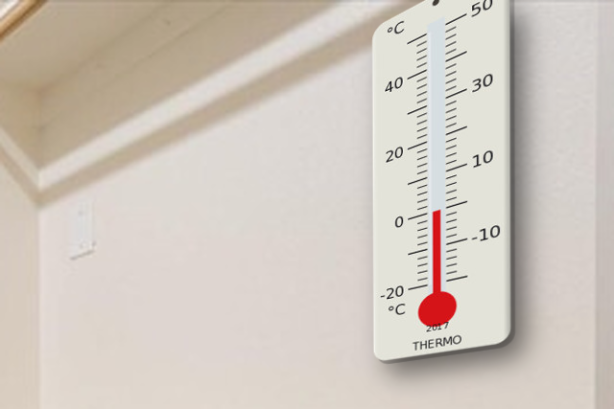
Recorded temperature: 0; °C
